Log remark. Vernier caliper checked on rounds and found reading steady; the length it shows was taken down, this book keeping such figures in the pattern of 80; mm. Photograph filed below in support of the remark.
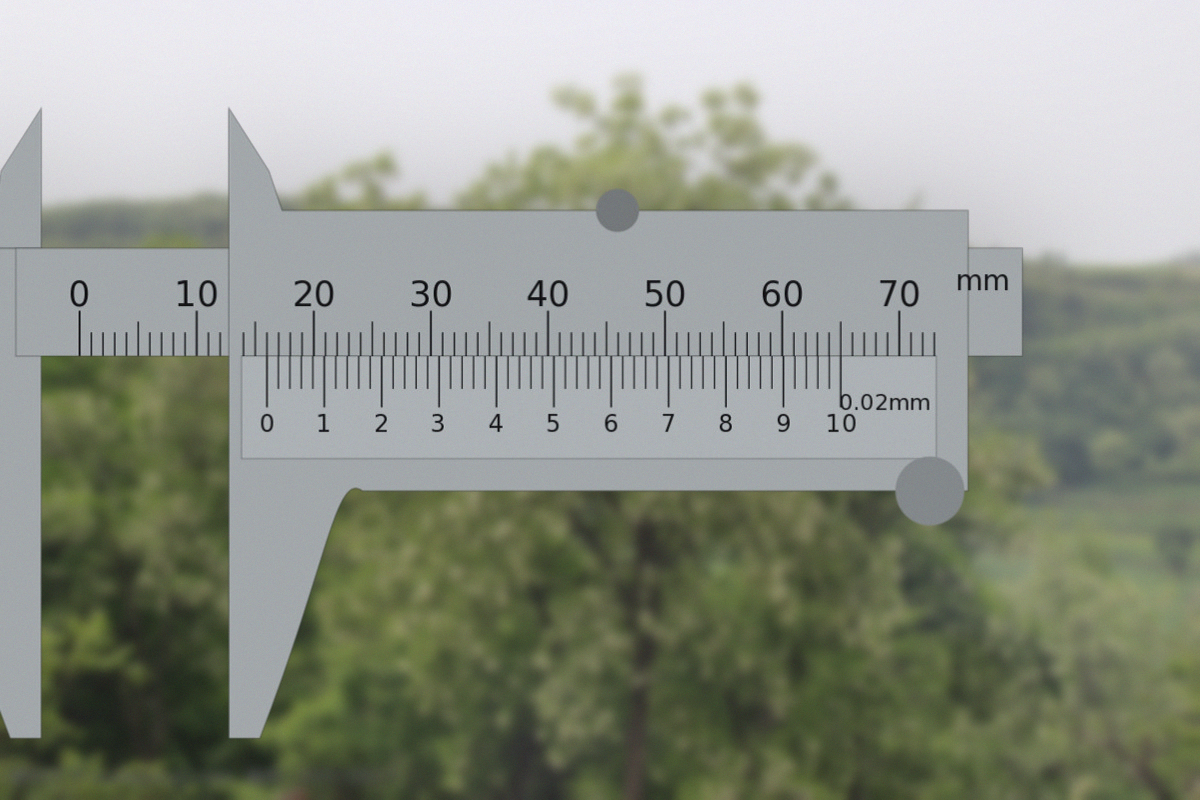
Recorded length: 16.0; mm
